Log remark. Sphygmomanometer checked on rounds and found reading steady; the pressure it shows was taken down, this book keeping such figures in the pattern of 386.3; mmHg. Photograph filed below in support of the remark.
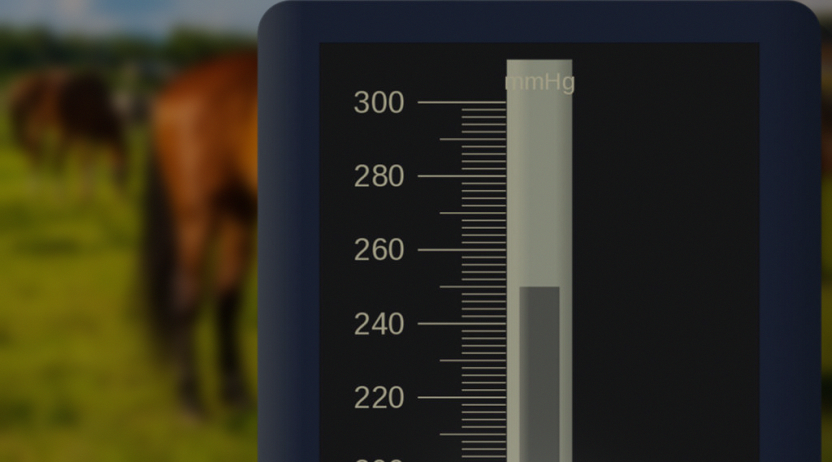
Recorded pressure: 250; mmHg
